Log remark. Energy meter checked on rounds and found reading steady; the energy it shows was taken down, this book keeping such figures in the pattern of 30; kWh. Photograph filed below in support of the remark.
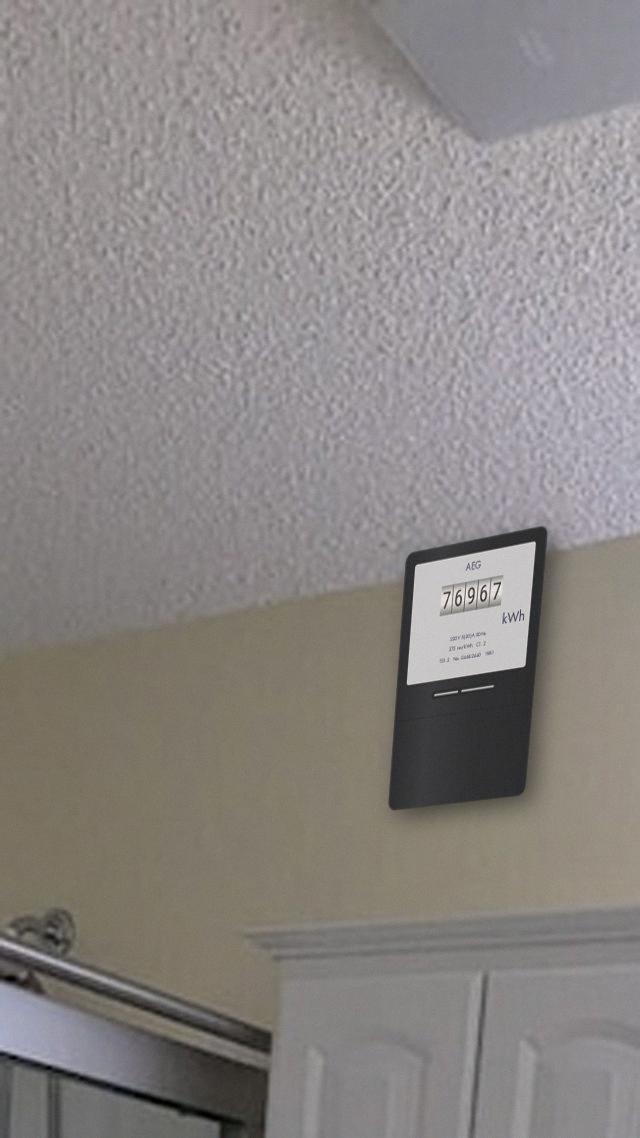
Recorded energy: 76967; kWh
